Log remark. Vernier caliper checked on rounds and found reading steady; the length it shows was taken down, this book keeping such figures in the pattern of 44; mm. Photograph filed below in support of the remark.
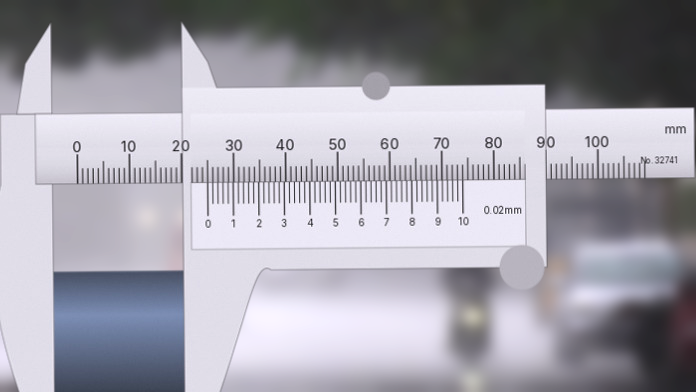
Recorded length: 25.0; mm
